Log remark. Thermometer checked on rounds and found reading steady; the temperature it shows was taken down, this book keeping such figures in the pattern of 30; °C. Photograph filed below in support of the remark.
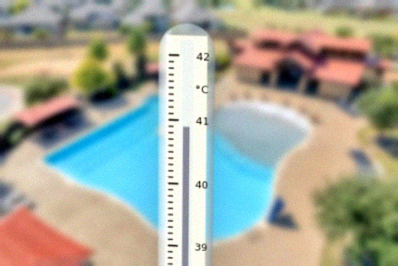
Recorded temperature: 40.9; °C
